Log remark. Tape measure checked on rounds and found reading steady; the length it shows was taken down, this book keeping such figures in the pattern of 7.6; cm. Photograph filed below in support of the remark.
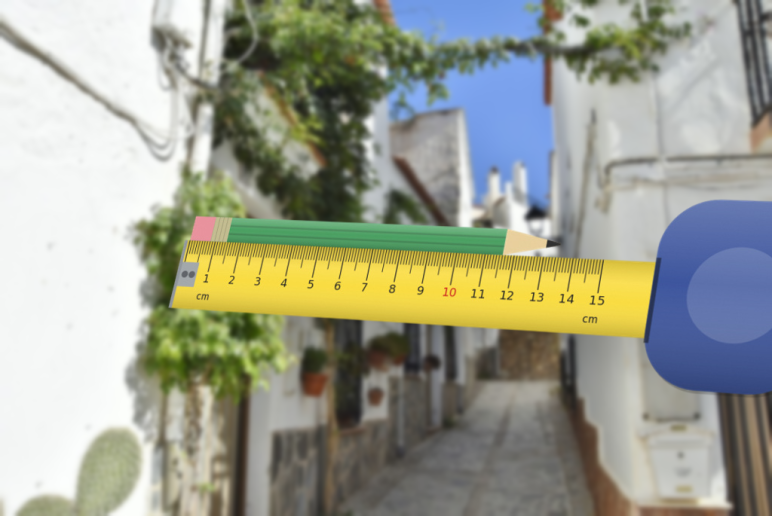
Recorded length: 13.5; cm
